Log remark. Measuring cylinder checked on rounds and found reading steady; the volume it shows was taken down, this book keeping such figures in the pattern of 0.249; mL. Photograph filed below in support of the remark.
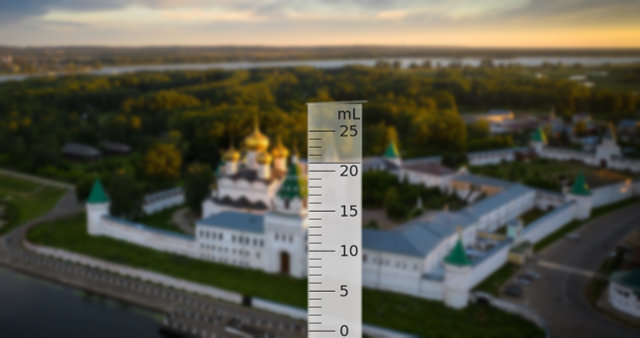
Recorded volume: 21; mL
